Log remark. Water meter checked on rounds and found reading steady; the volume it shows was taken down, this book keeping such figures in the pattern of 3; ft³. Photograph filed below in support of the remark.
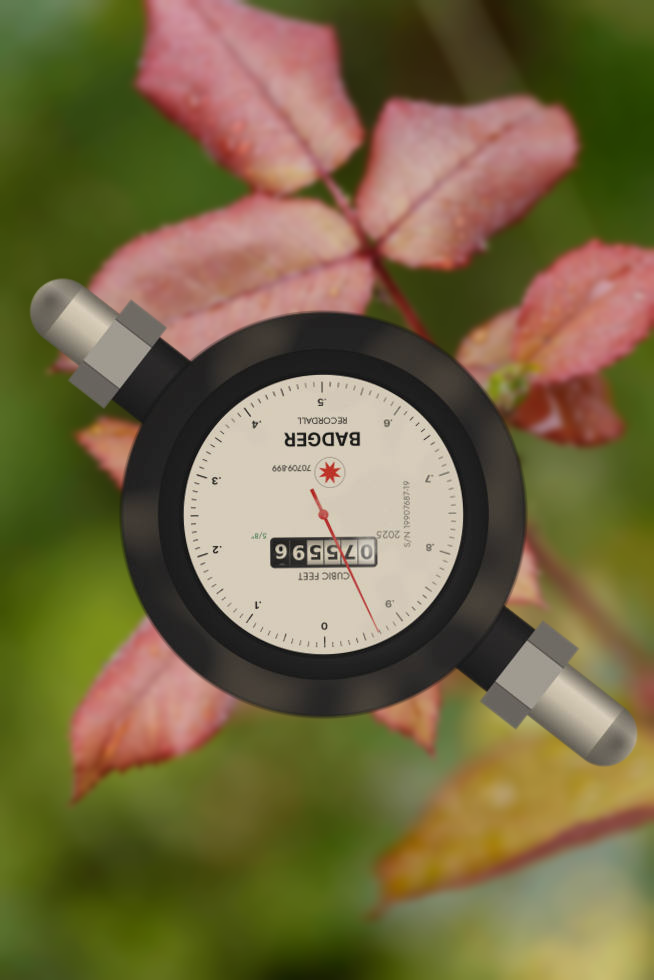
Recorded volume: 75595.93; ft³
